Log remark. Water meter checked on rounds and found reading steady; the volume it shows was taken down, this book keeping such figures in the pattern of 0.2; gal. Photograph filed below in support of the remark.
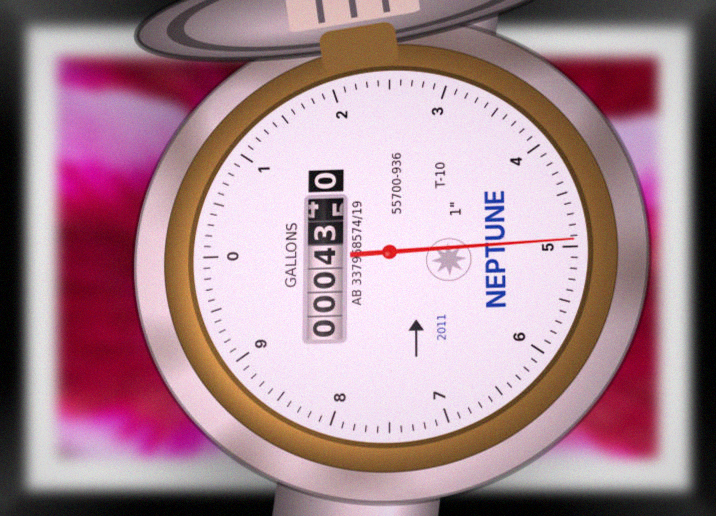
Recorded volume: 4344.9; gal
